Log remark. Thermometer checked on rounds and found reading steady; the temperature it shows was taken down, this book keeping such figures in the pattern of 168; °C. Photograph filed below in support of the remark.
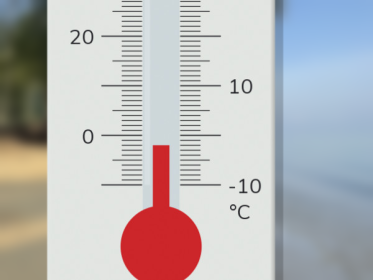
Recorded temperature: -2; °C
